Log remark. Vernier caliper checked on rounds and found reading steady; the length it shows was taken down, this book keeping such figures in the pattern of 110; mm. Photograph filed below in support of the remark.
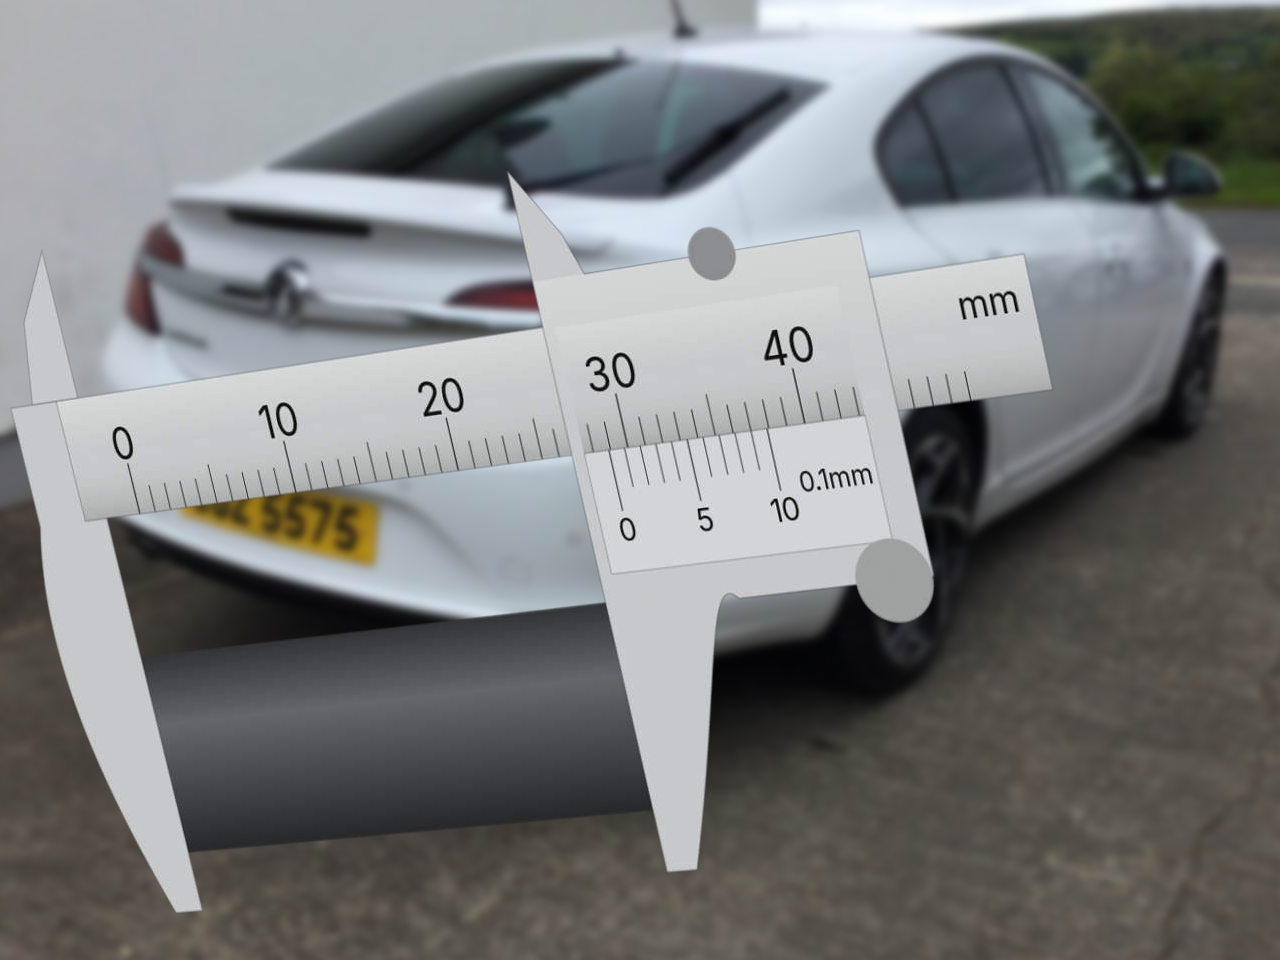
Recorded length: 28.9; mm
